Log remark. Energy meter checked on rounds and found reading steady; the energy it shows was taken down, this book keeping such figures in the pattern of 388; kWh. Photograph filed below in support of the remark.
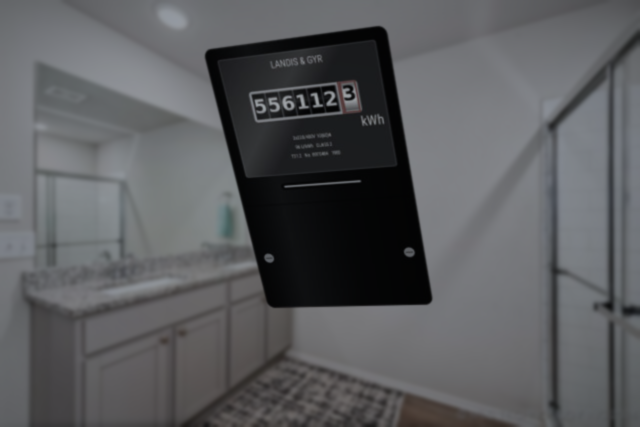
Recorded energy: 556112.3; kWh
